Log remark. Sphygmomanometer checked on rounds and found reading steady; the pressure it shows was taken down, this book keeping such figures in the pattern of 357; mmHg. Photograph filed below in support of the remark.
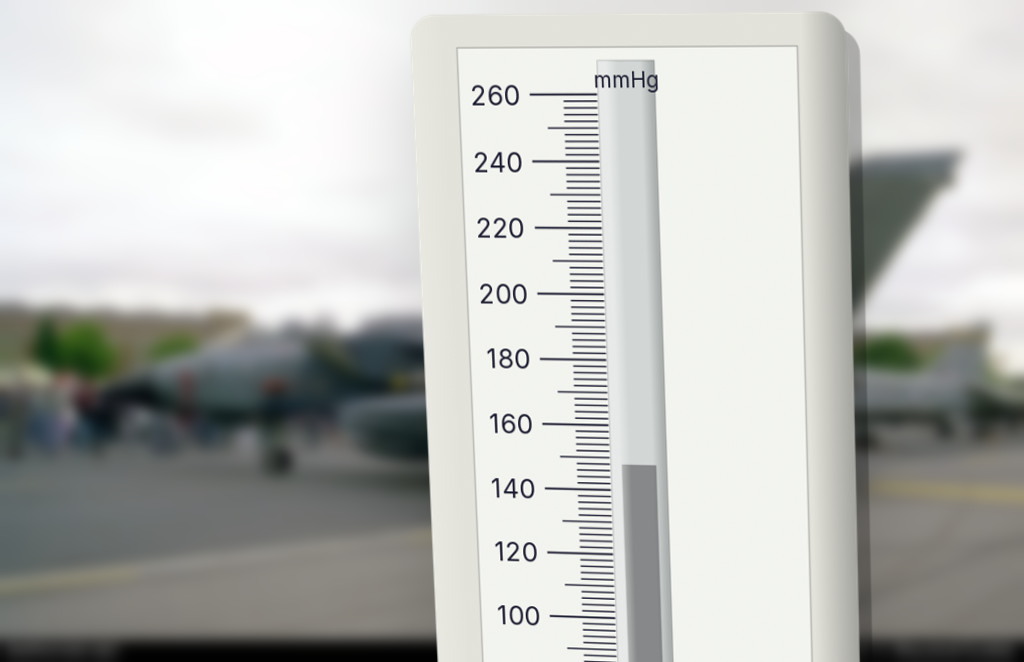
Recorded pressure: 148; mmHg
